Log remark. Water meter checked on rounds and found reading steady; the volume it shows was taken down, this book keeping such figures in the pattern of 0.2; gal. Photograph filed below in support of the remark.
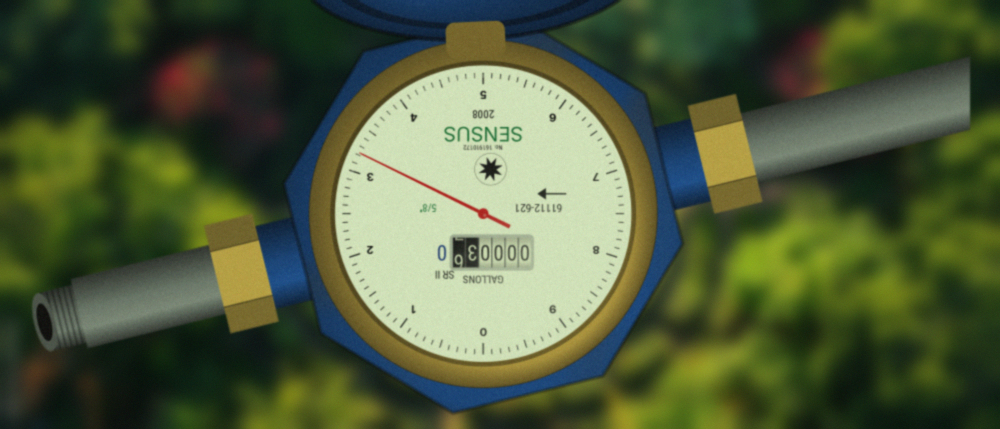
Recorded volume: 363.2; gal
